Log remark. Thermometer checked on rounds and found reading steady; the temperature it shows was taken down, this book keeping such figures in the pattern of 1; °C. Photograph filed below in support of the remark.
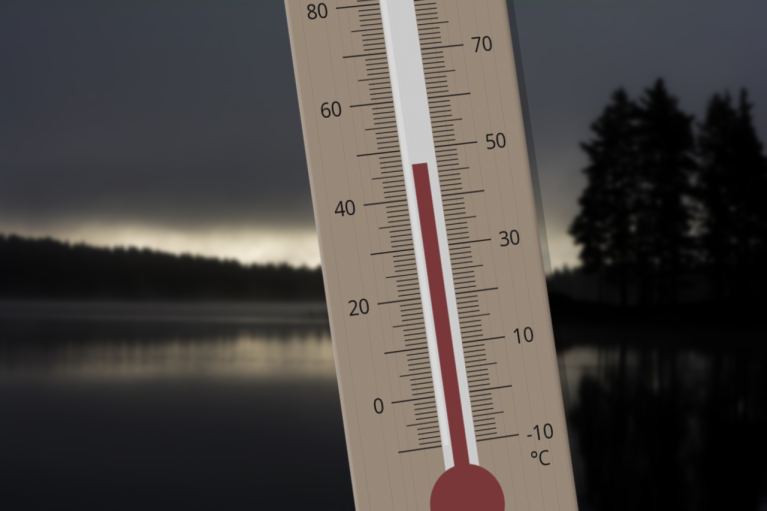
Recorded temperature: 47; °C
